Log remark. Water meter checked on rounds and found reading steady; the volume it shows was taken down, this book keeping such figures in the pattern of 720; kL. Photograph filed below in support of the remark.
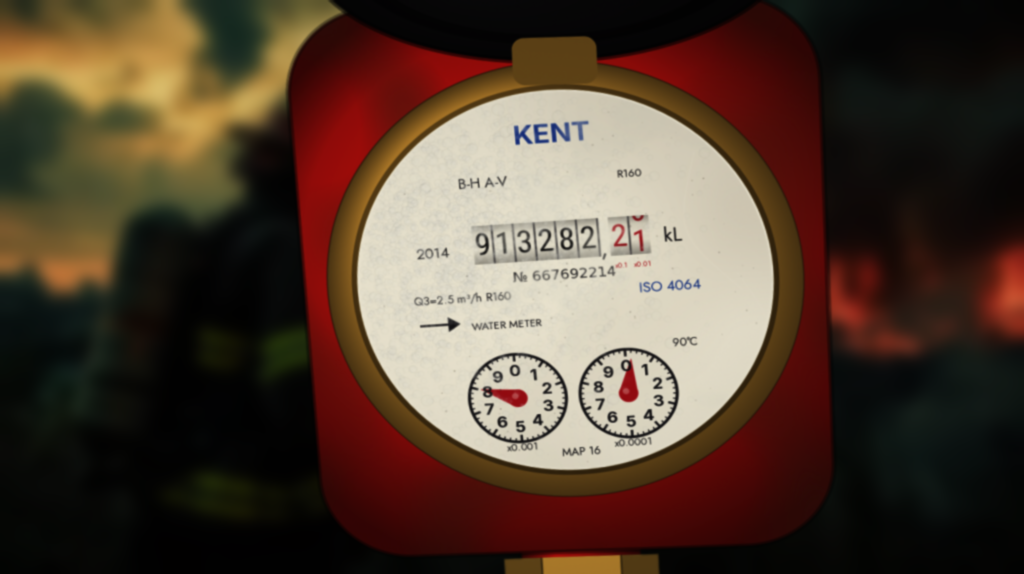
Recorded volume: 913282.2080; kL
